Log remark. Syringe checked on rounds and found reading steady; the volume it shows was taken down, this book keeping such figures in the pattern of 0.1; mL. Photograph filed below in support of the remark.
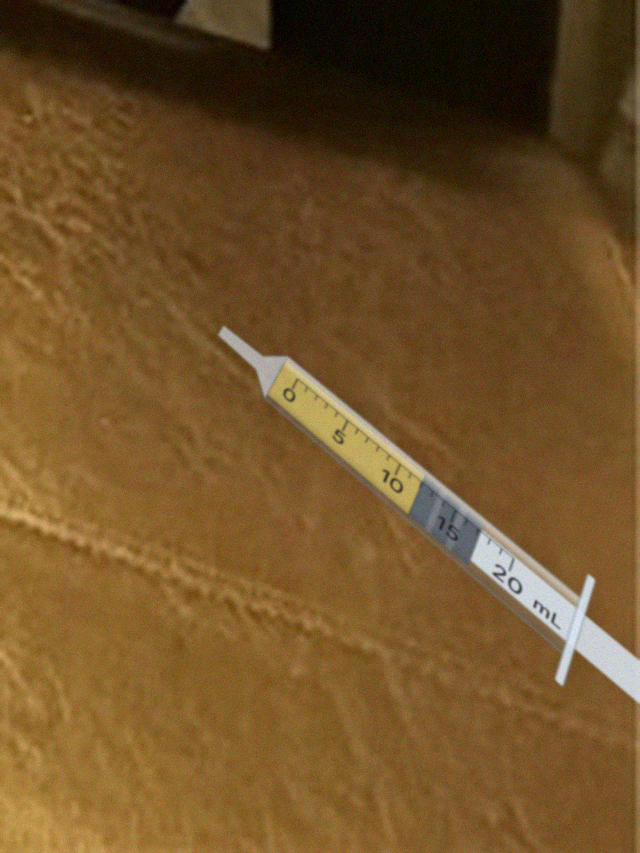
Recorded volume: 12; mL
